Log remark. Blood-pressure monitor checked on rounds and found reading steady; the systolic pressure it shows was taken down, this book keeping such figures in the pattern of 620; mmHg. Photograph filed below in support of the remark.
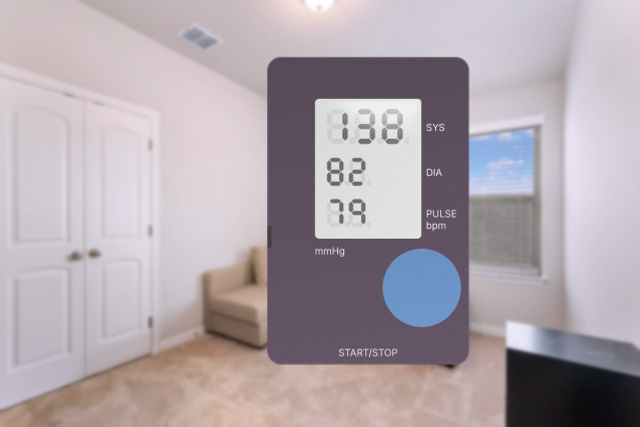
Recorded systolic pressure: 138; mmHg
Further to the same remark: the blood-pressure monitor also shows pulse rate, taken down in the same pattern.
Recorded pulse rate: 79; bpm
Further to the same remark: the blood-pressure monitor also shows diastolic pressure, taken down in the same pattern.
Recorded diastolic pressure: 82; mmHg
